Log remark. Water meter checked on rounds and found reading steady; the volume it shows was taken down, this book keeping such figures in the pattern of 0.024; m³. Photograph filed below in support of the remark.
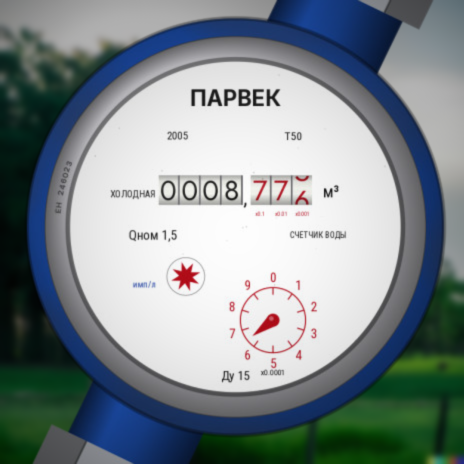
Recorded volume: 8.7756; m³
